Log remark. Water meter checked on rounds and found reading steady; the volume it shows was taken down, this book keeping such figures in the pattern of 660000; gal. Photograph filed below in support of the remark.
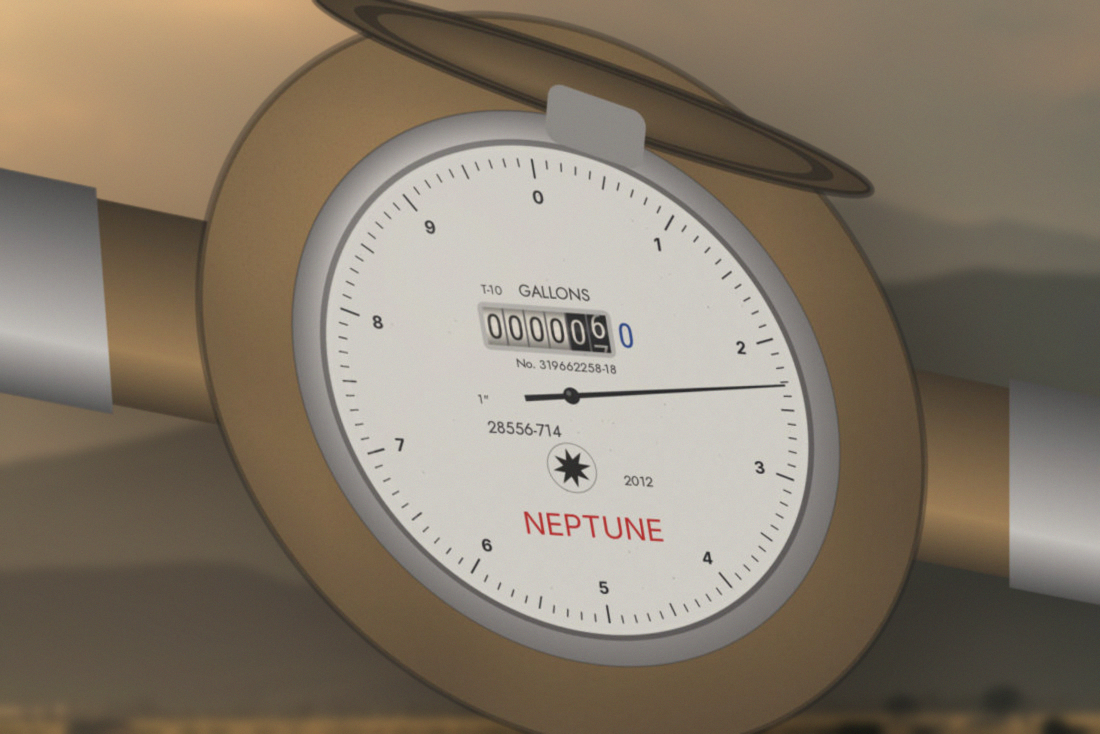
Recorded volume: 62.3; gal
